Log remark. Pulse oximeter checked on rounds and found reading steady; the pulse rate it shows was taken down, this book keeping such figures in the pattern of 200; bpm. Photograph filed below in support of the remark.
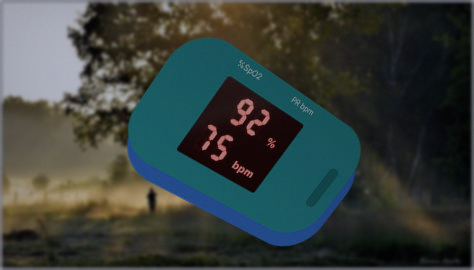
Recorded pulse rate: 75; bpm
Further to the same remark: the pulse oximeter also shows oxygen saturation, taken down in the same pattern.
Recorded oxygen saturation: 92; %
